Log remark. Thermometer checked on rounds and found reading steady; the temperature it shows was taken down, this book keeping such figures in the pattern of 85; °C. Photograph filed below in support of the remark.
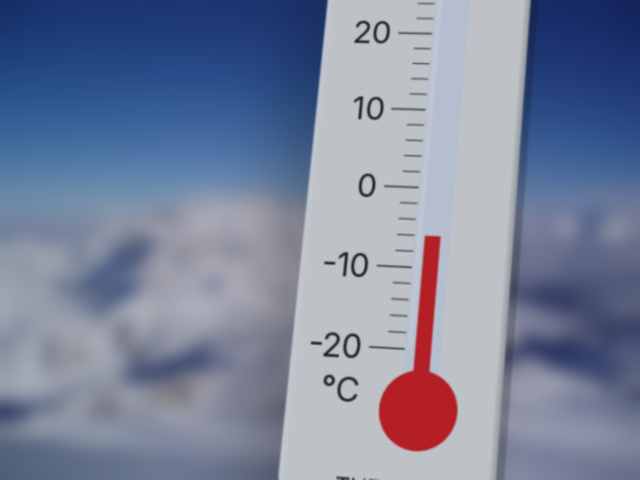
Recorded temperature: -6; °C
